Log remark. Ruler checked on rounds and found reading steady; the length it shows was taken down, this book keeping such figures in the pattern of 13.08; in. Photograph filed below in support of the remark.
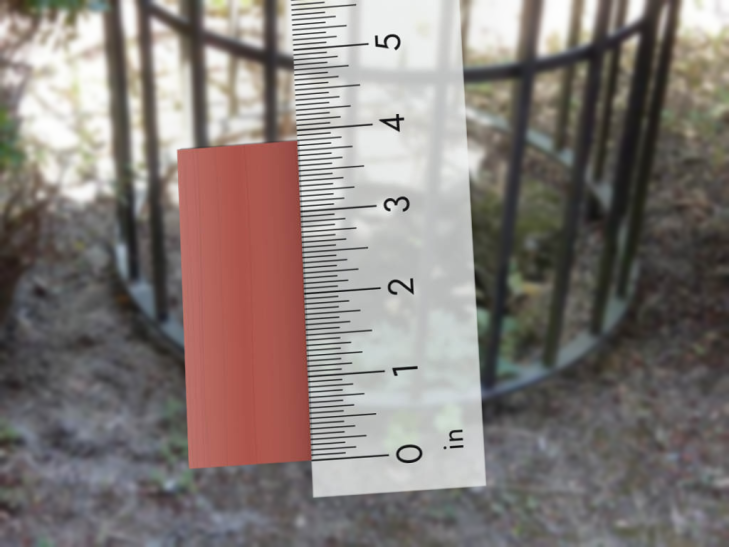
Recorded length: 3.875; in
